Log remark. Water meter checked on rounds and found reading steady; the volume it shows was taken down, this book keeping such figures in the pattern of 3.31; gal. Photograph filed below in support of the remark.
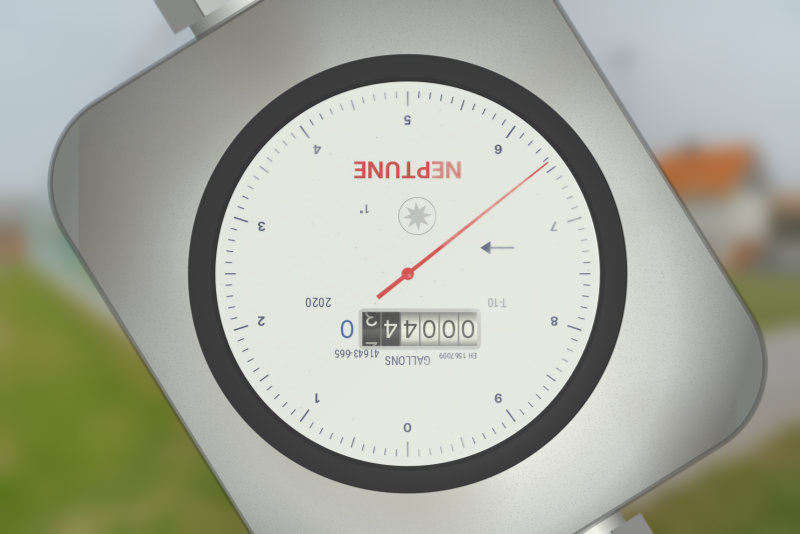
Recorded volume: 4426.4; gal
